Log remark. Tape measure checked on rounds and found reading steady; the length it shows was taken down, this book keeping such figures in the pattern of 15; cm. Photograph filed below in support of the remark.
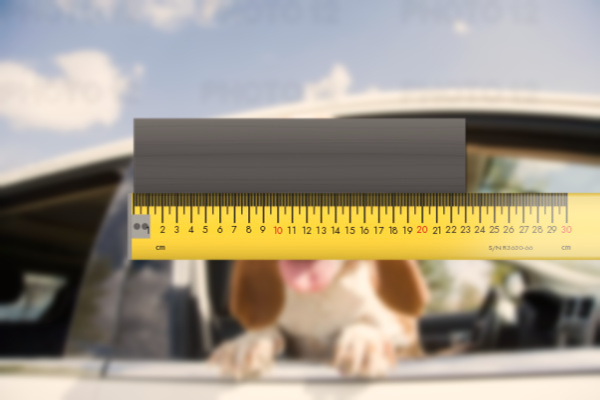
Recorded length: 23; cm
